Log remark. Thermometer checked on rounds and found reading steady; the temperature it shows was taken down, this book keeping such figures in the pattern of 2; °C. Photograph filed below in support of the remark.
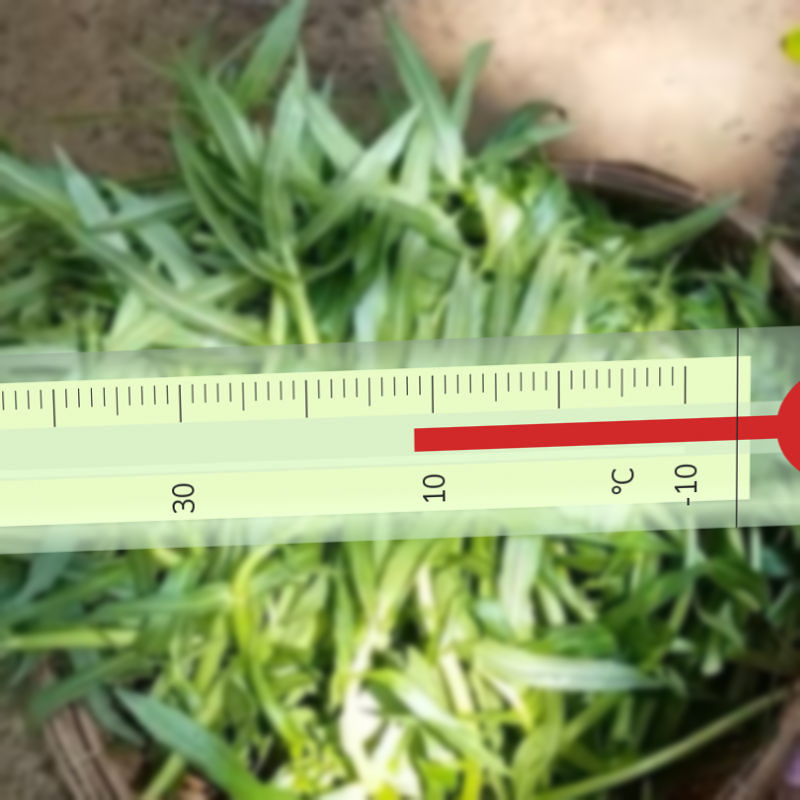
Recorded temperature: 11.5; °C
